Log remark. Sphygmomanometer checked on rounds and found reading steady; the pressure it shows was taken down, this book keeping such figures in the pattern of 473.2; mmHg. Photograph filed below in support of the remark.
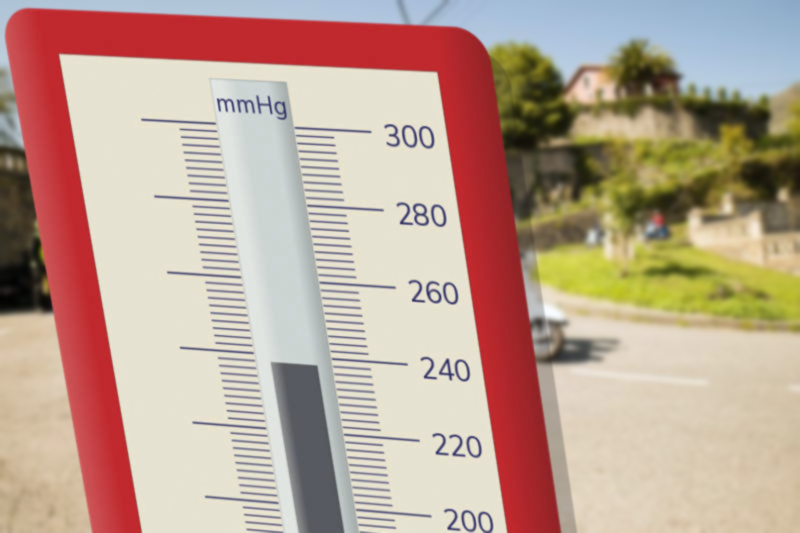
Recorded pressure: 238; mmHg
